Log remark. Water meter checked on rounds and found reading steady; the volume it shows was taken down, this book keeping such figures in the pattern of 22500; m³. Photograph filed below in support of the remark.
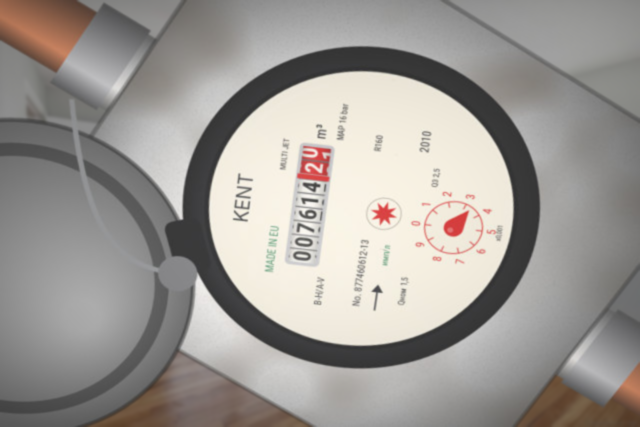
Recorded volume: 7614.203; m³
